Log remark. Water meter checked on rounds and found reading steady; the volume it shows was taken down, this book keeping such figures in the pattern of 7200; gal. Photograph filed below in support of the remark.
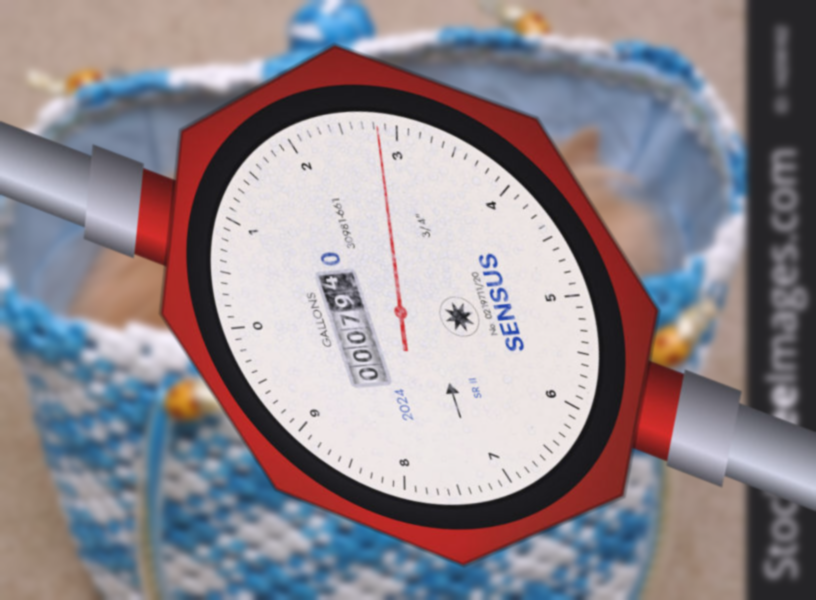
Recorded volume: 7942.8; gal
